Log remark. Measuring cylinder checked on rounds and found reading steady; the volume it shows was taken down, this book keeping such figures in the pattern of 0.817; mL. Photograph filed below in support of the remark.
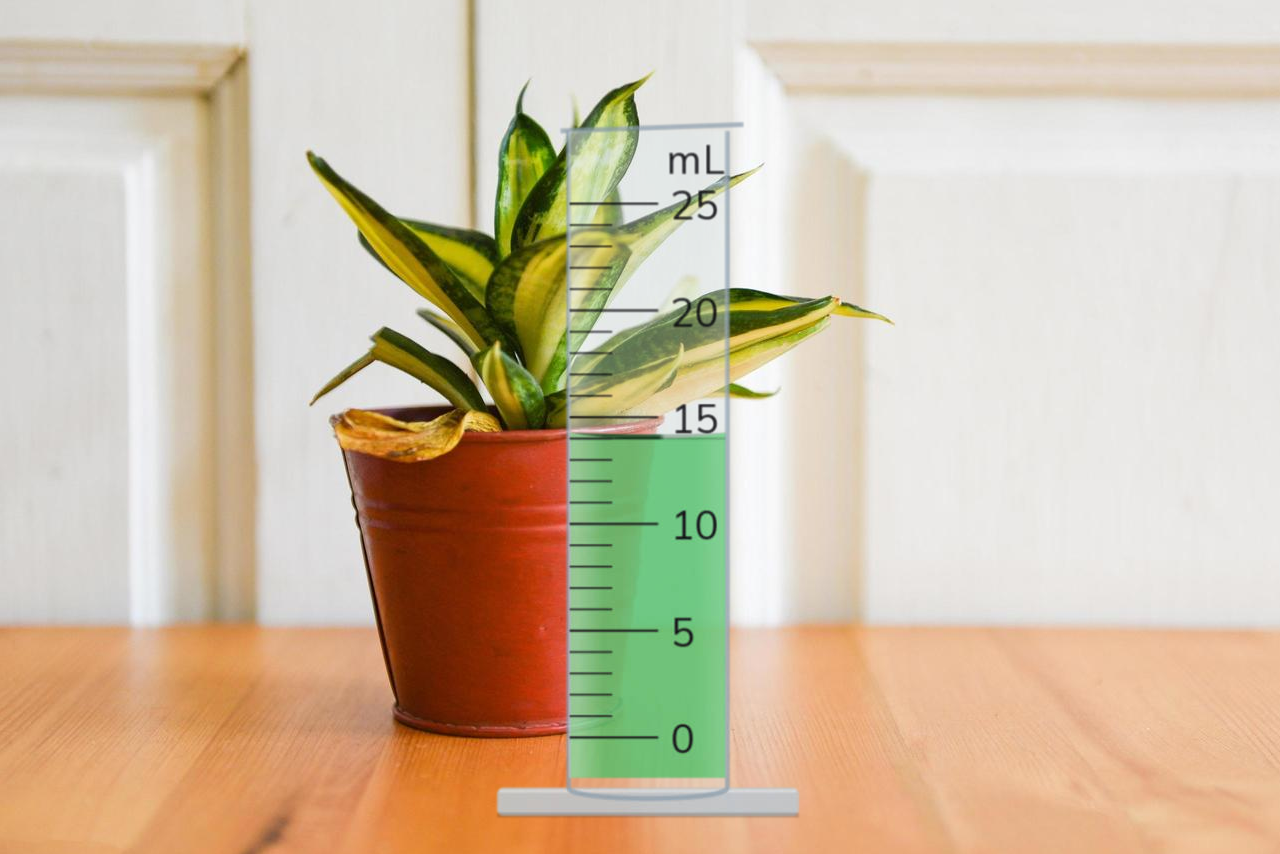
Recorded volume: 14; mL
